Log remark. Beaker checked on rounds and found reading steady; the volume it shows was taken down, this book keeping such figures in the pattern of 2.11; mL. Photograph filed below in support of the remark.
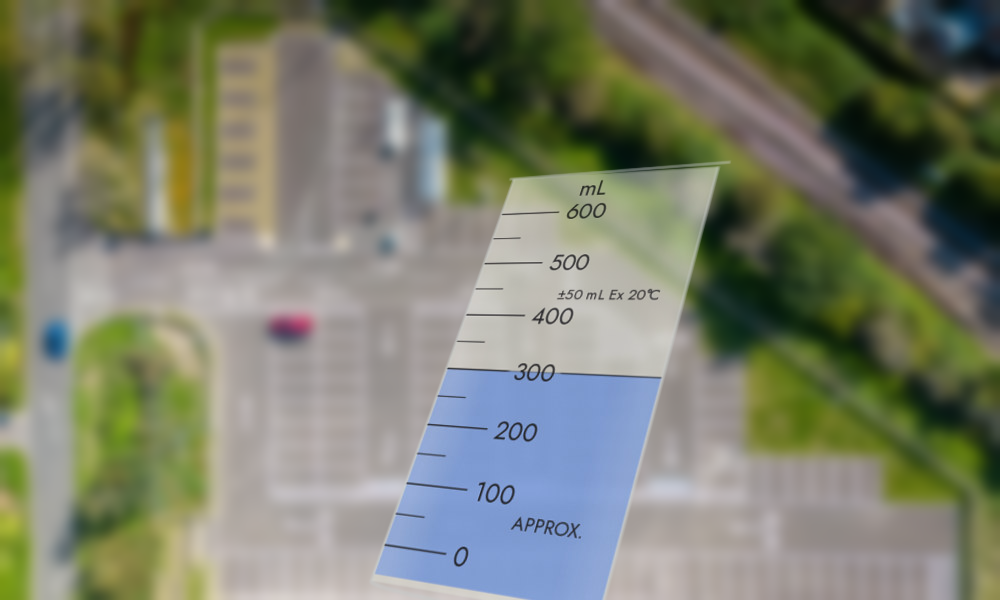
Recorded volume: 300; mL
